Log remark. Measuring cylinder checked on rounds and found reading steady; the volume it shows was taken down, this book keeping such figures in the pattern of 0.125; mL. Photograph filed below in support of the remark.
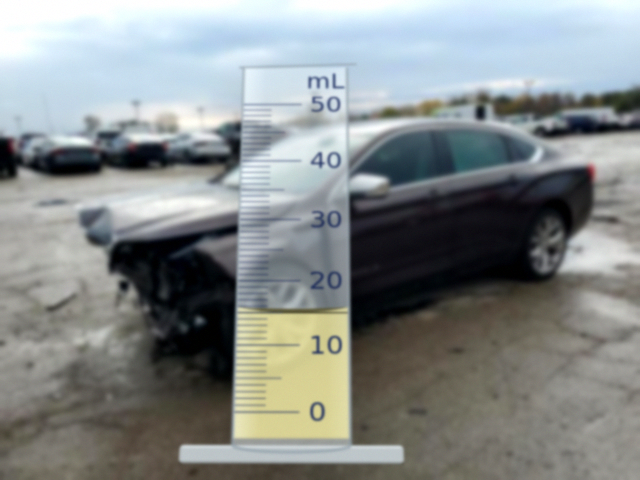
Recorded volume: 15; mL
